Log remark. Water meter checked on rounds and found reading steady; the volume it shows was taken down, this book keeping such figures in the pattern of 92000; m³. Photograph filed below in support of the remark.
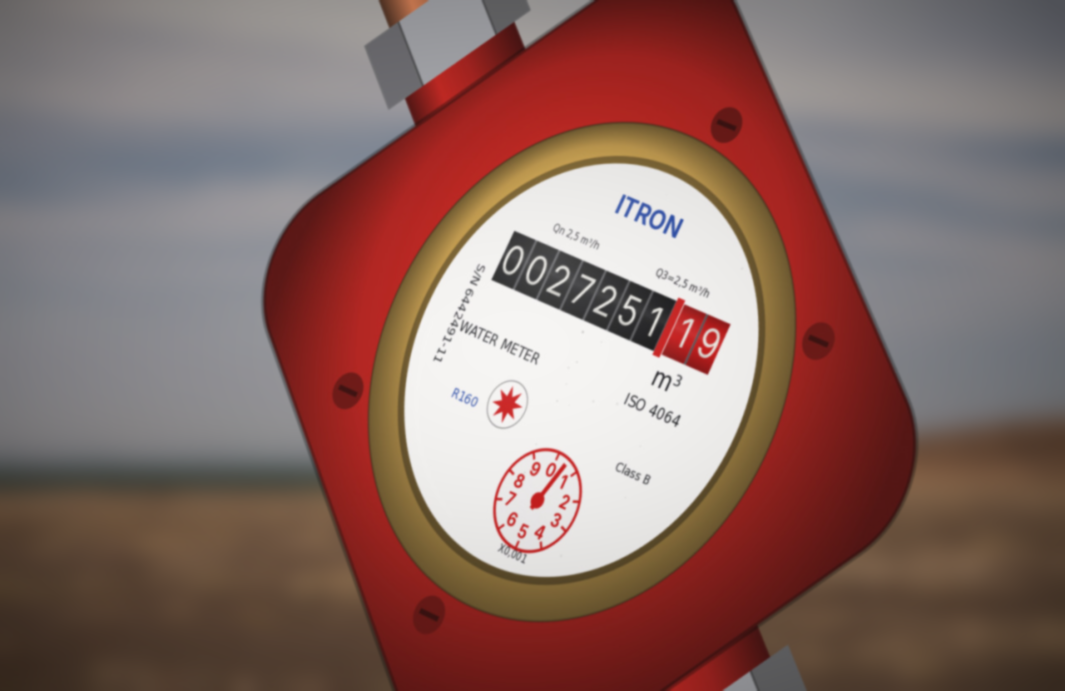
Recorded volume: 27251.190; m³
